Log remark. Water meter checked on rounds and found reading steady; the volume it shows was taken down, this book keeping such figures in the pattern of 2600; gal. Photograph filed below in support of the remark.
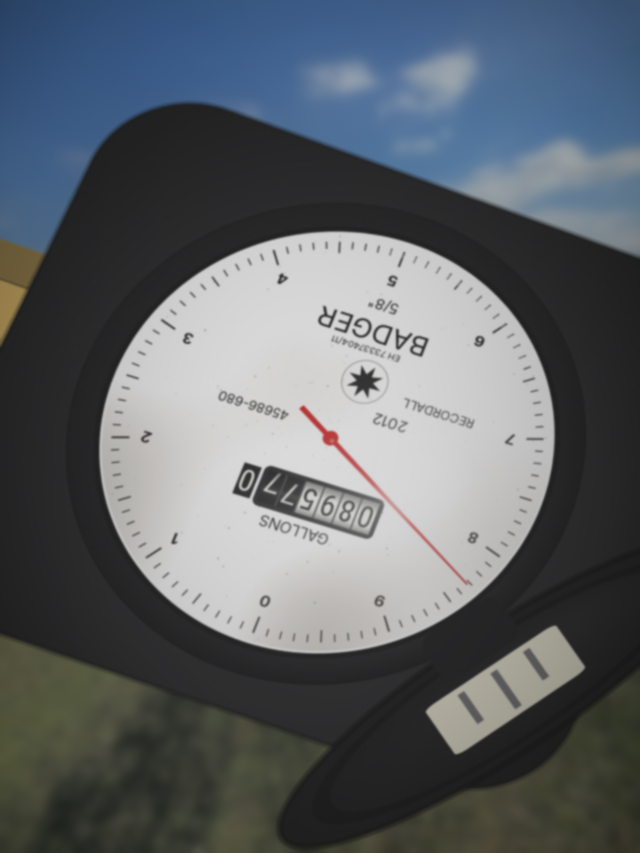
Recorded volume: 895768.3; gal
